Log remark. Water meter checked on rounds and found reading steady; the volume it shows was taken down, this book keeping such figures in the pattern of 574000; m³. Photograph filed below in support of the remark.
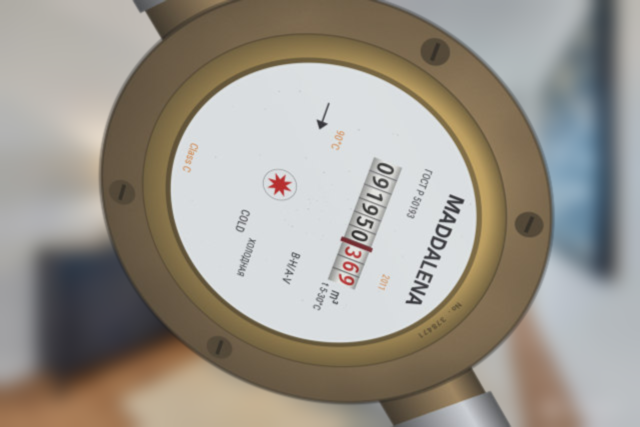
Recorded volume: 91950.369; m³
